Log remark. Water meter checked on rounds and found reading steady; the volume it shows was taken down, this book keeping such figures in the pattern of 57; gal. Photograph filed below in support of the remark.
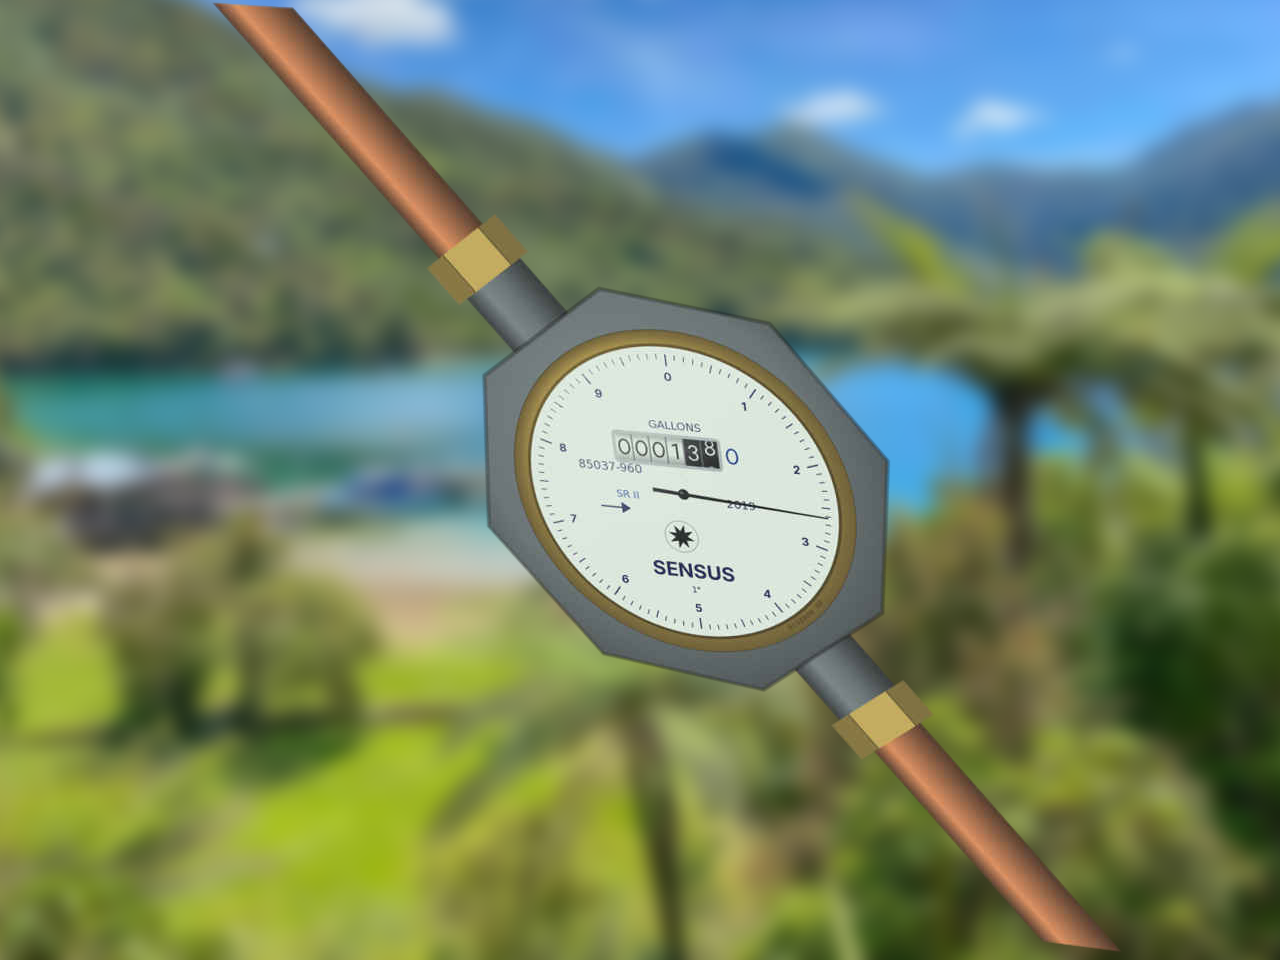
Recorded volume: 1382.6; gal
